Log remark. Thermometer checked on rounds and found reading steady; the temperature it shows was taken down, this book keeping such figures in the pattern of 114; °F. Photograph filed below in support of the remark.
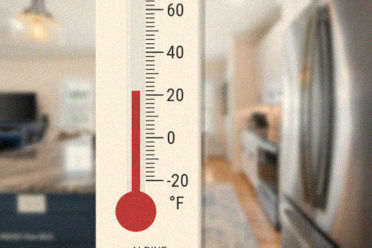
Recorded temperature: 22; °F
